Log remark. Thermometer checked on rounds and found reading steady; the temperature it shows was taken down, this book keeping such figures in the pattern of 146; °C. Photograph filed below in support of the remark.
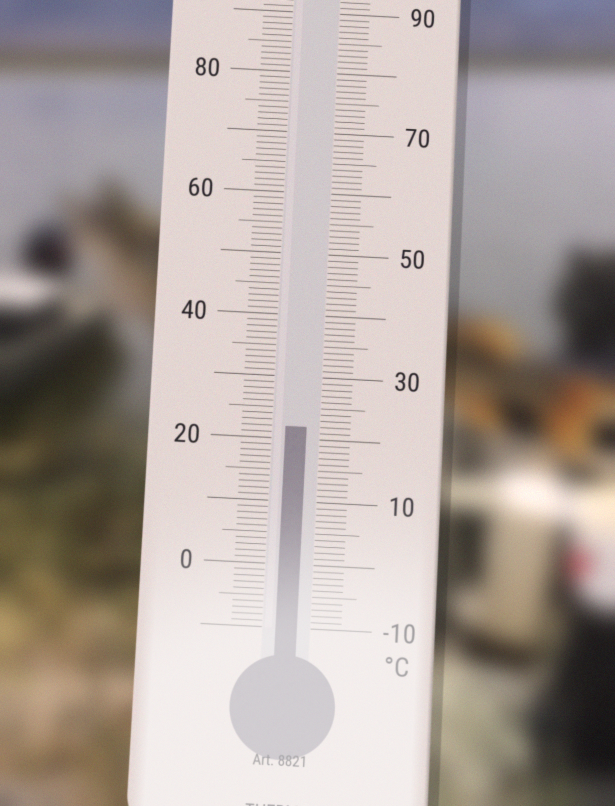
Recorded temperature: 22; °C
